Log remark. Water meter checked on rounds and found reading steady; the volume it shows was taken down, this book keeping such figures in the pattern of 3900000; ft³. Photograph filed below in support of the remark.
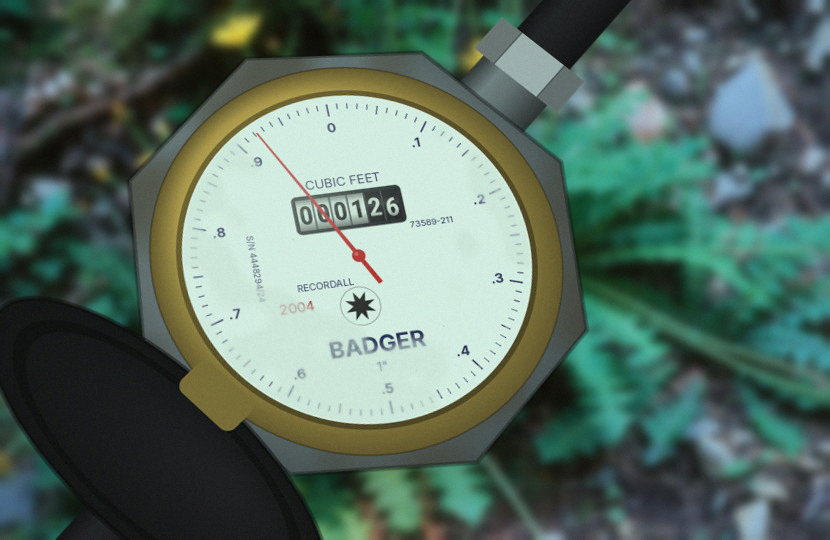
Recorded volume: 125.92; ft³
